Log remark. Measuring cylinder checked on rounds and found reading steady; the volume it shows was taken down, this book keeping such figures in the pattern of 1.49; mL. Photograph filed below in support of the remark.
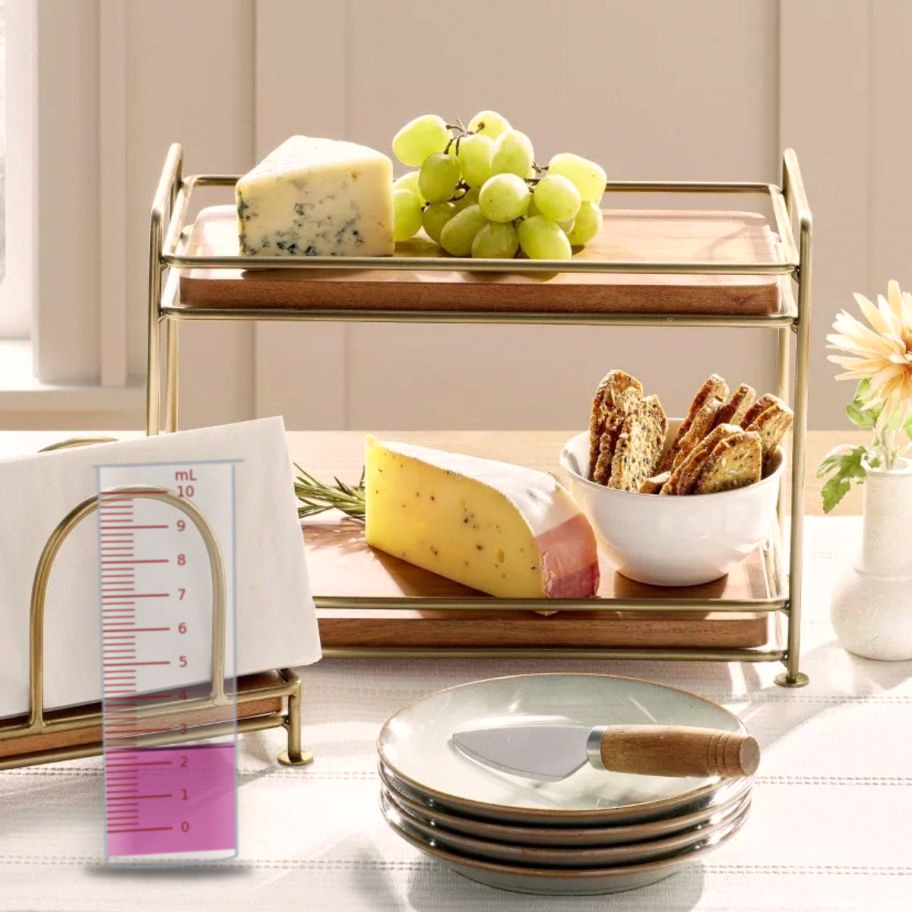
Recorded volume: 2.4; mL
